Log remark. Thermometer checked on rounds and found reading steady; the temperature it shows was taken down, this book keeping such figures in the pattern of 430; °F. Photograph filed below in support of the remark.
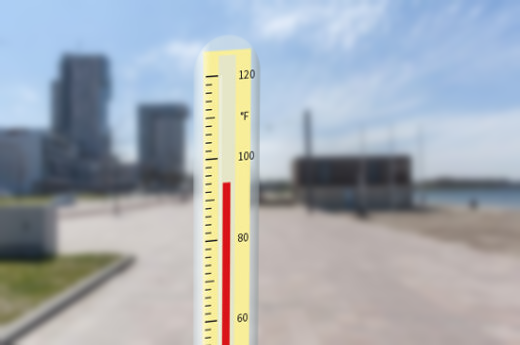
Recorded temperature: 94; °F
